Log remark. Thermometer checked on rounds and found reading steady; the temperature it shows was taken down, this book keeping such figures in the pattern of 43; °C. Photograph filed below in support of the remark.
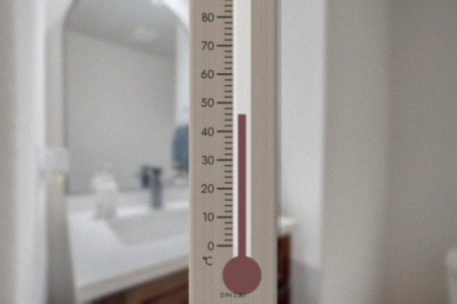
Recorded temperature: 46; °C
